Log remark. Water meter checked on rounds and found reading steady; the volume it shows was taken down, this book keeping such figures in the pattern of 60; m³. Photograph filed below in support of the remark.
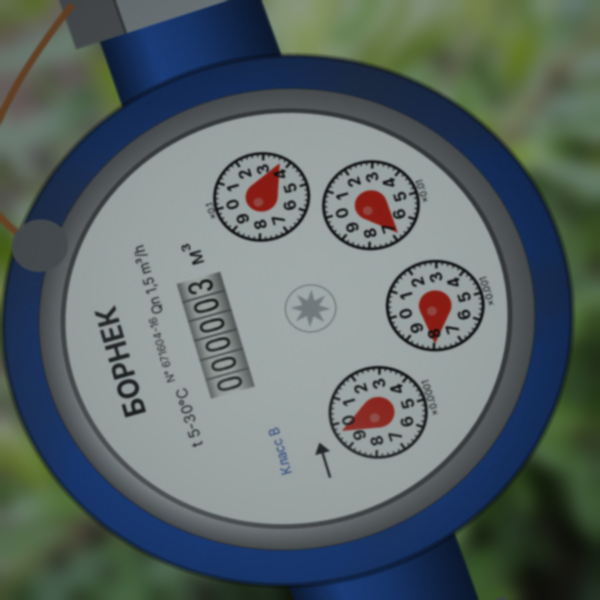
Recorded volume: 3.3679; m³
